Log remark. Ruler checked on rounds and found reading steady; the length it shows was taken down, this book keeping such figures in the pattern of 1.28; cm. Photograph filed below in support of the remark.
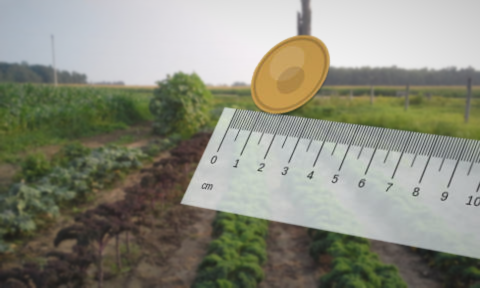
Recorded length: 3; cm
